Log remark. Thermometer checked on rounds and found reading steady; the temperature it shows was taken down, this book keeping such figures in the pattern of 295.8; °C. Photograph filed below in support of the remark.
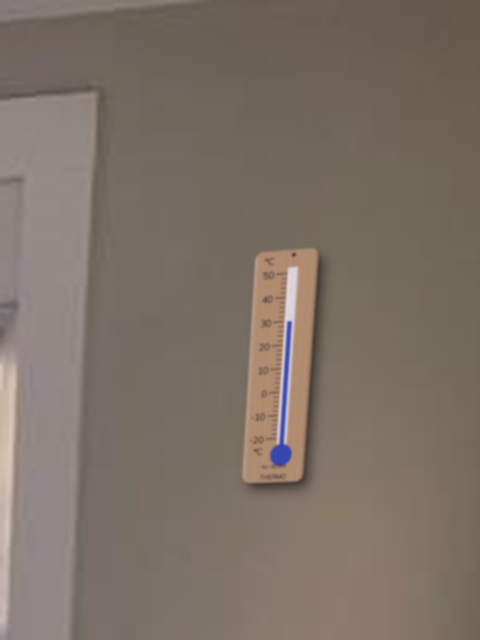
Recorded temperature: 30; °C
